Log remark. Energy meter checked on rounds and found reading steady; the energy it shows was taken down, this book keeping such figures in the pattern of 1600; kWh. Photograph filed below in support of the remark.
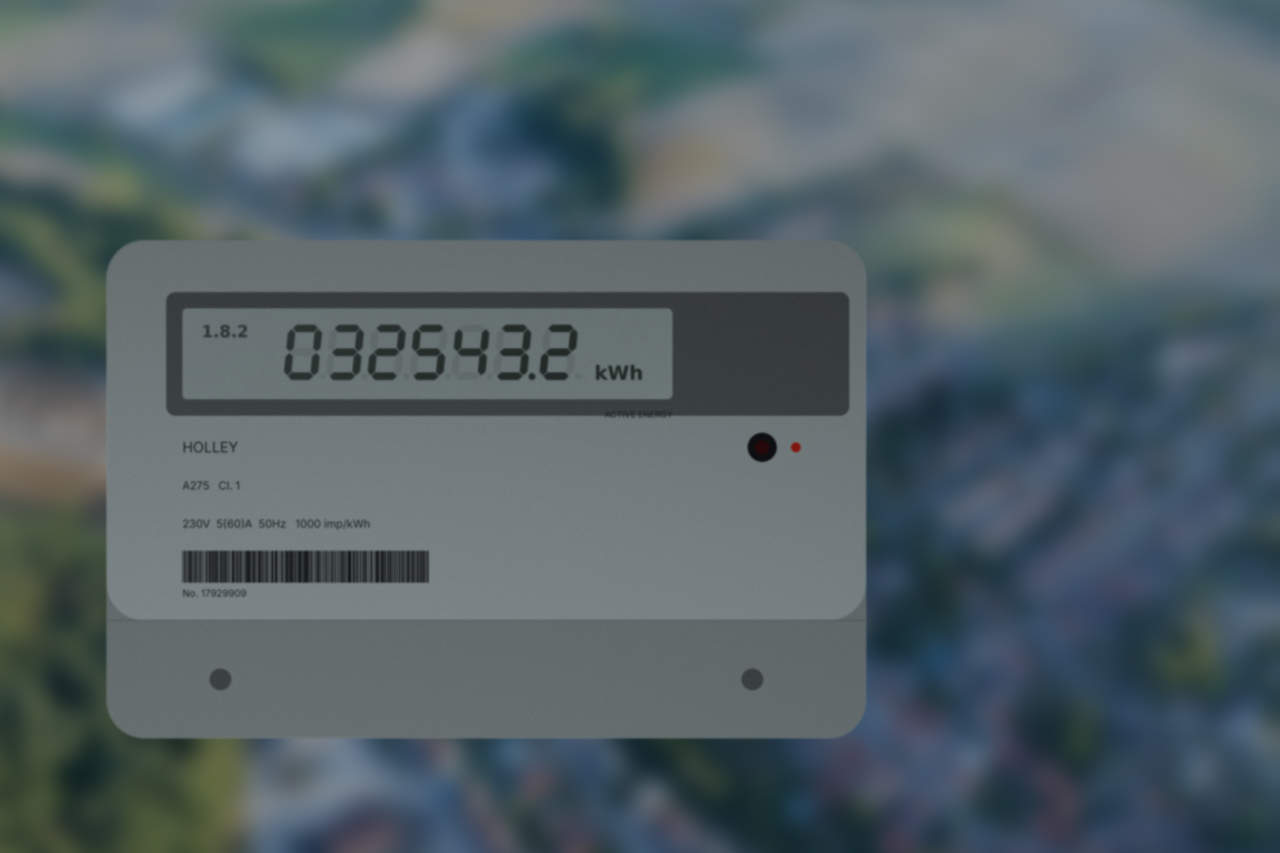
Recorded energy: 32543.2; kWh
